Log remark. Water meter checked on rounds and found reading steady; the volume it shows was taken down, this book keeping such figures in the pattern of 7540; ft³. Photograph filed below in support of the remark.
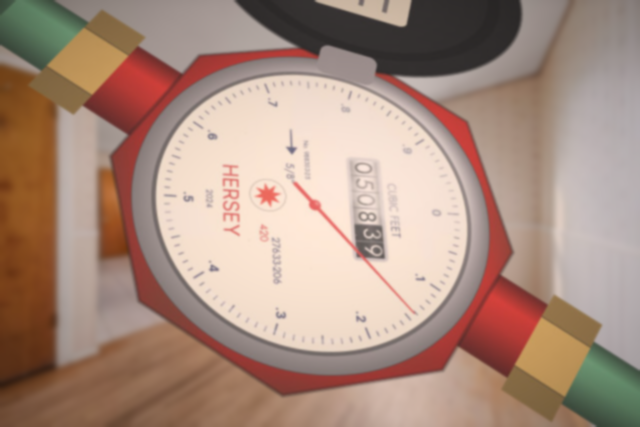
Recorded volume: 50839.14; ft³
